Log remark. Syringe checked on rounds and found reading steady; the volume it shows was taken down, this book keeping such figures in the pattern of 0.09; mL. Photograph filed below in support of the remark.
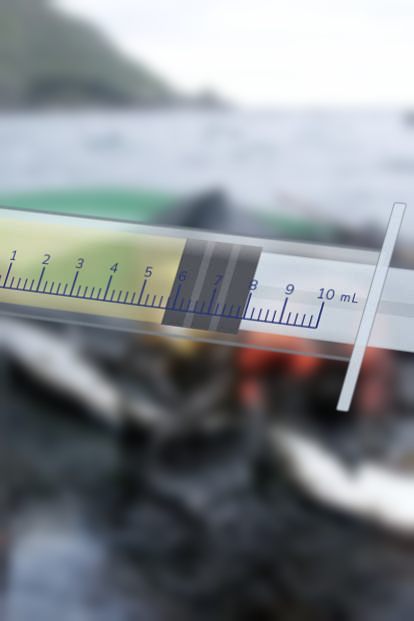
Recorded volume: 5.8; mL
